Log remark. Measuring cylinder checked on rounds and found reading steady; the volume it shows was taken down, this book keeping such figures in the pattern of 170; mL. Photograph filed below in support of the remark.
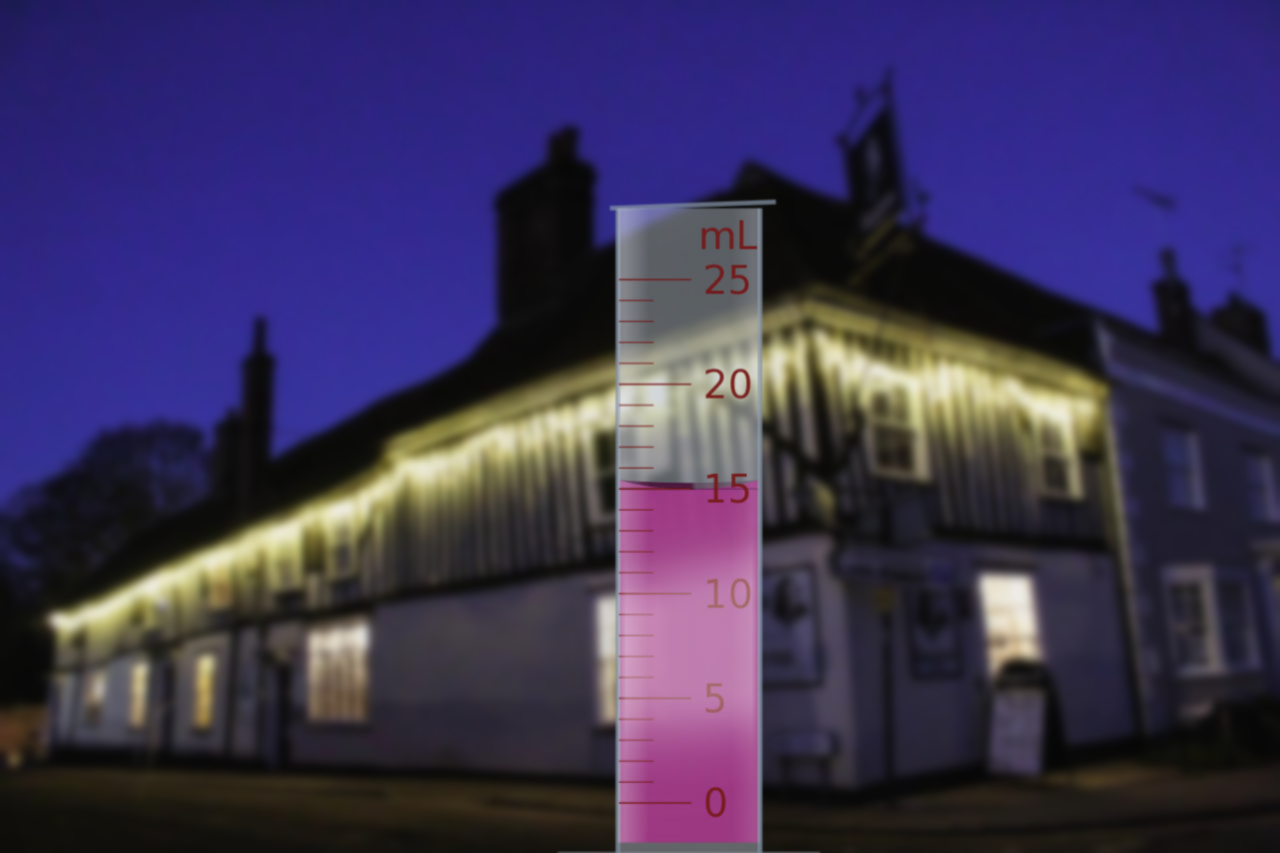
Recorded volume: 15; mL
